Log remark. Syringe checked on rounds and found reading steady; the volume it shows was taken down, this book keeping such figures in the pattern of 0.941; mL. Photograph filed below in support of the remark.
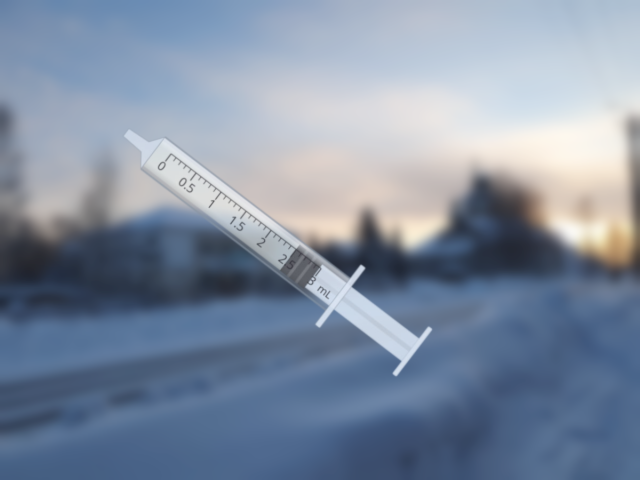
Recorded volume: 2.5; mL
